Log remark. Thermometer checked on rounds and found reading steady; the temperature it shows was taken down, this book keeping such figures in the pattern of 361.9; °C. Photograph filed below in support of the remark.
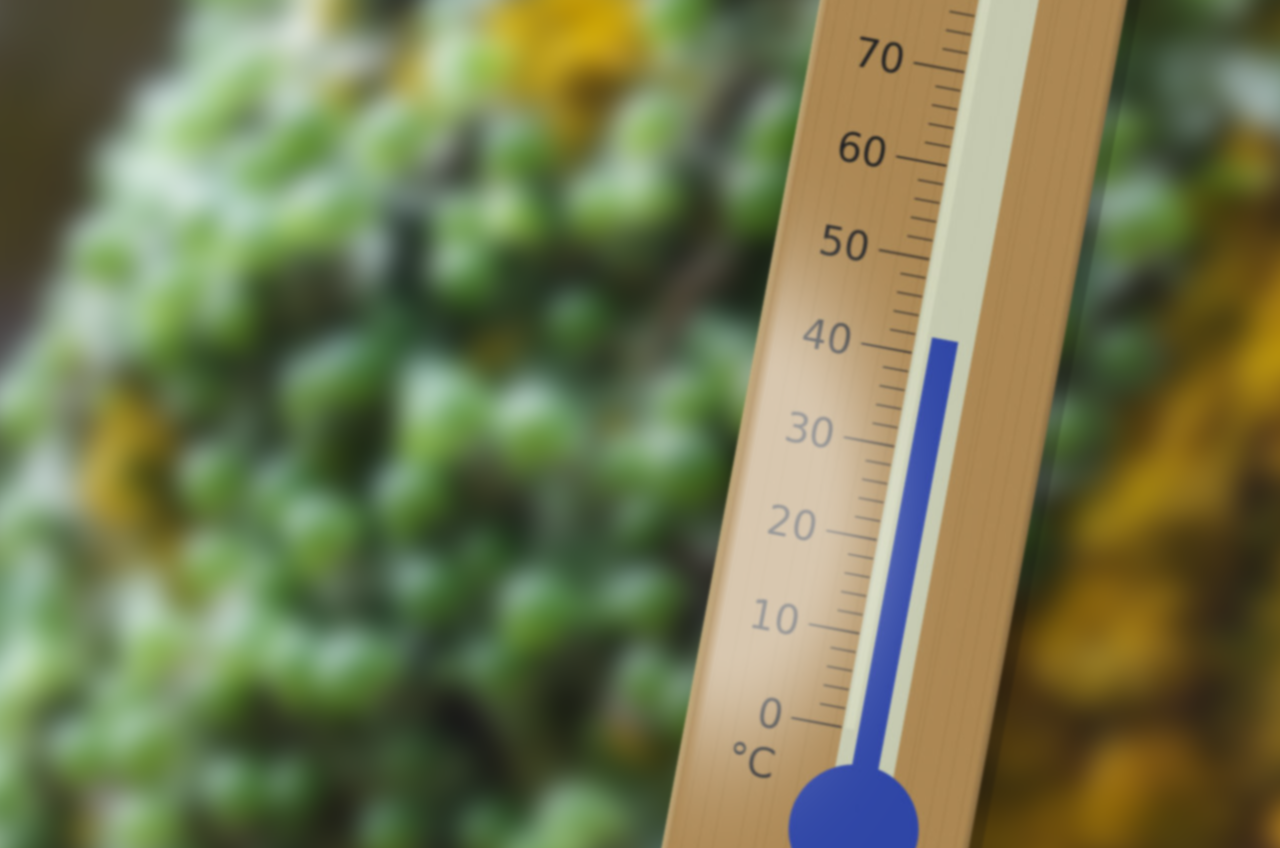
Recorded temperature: 42; °C
